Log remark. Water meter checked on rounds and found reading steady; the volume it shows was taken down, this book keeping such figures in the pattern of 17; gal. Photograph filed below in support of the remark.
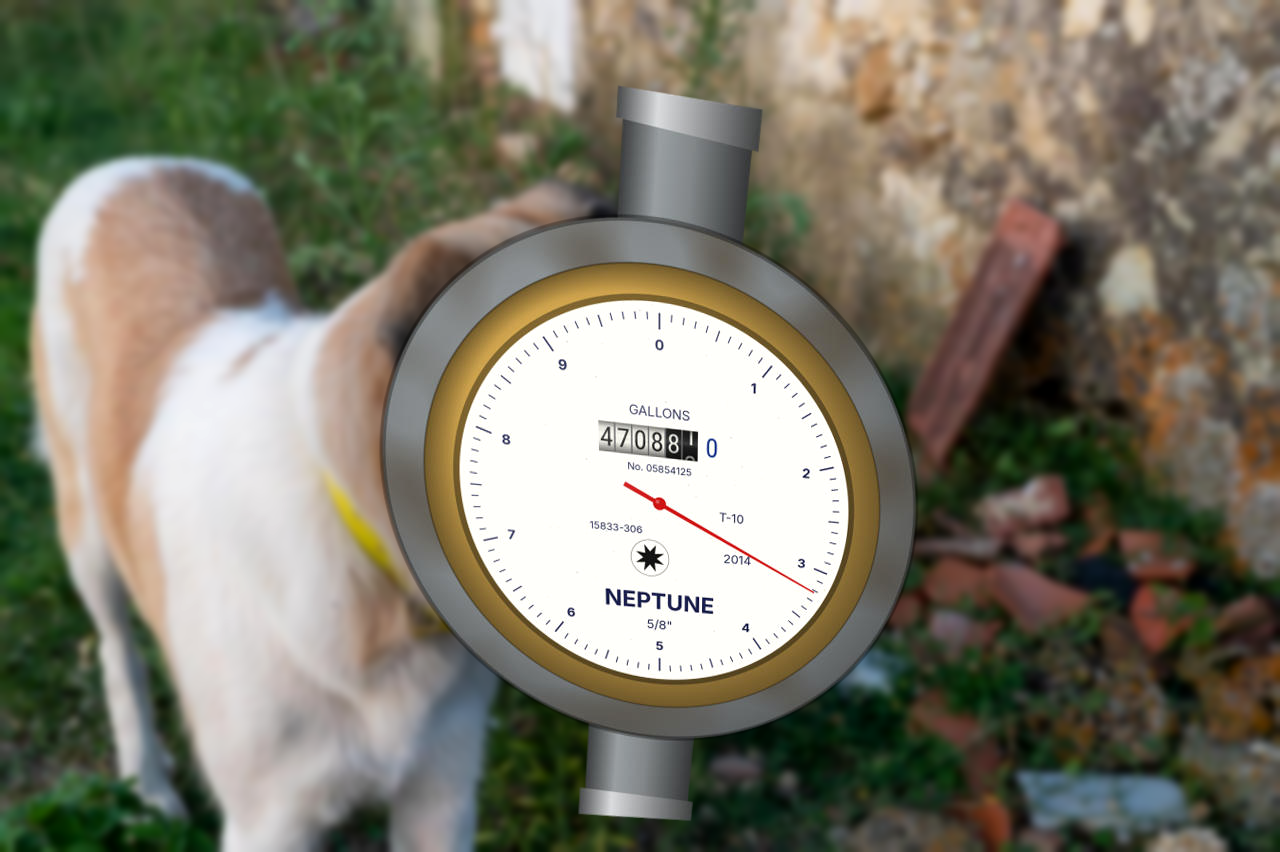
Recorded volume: 4708813.2; gal
